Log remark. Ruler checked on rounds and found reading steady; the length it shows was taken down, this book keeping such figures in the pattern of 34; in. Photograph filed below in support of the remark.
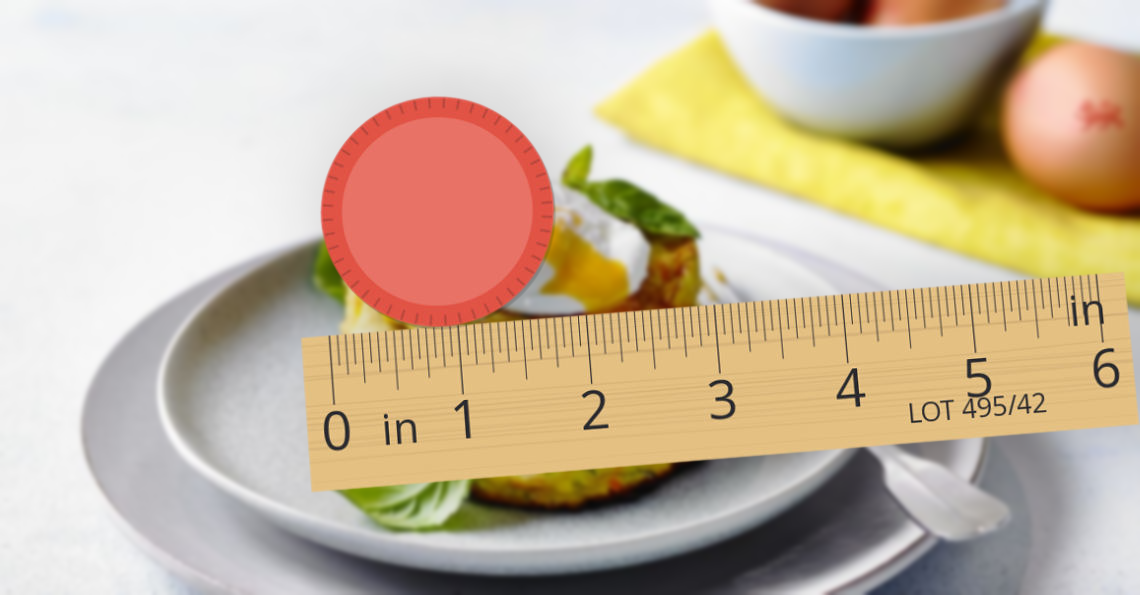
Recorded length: 1.8125; in
